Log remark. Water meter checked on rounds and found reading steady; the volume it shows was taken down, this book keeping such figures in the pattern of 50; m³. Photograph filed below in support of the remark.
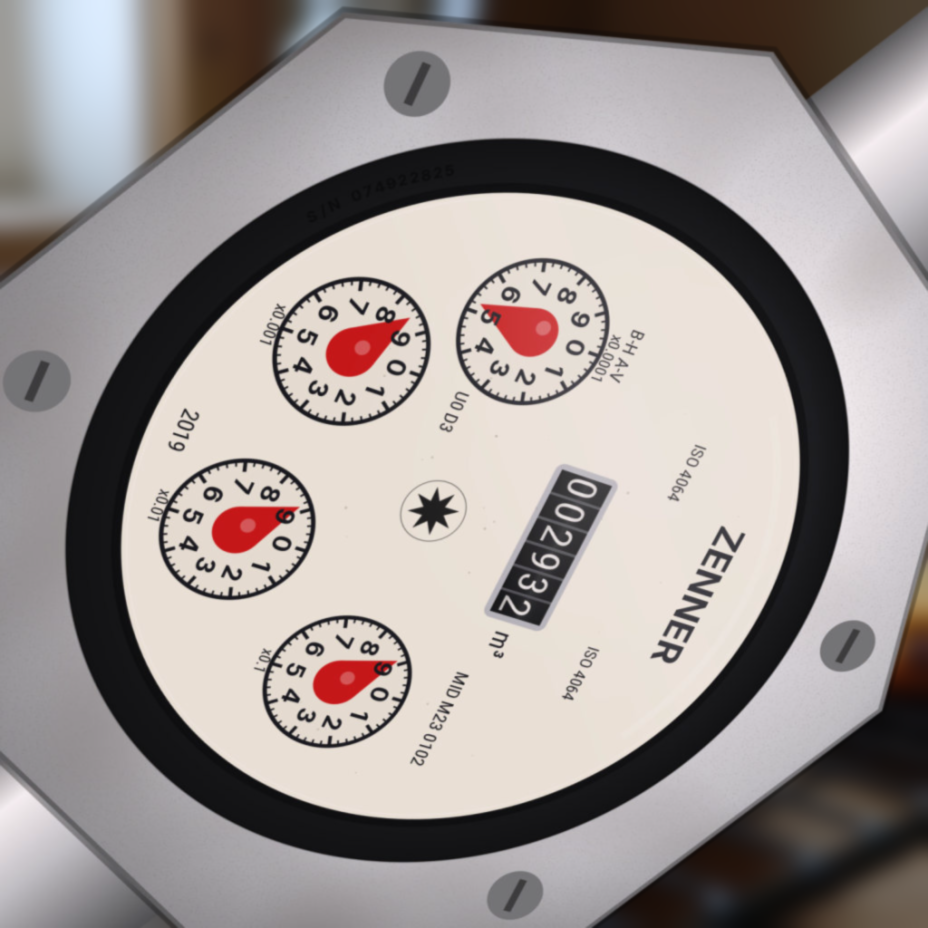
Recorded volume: 2931.8885; m³
